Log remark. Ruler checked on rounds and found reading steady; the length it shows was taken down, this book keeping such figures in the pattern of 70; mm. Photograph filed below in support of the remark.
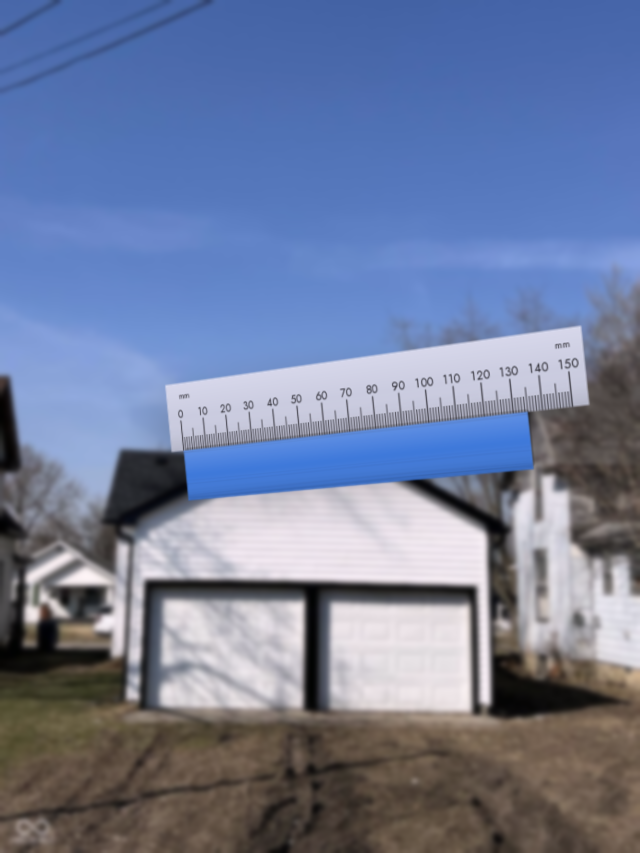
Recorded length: 135; mm
